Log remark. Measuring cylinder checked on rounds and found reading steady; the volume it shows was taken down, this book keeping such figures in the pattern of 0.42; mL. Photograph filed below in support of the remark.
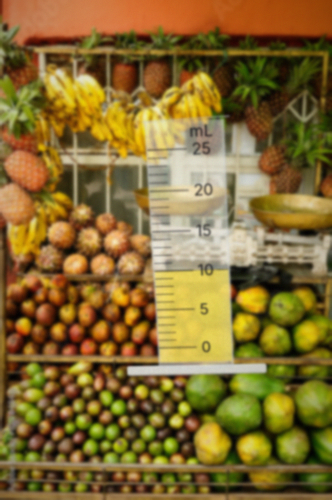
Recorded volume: 10; mL
